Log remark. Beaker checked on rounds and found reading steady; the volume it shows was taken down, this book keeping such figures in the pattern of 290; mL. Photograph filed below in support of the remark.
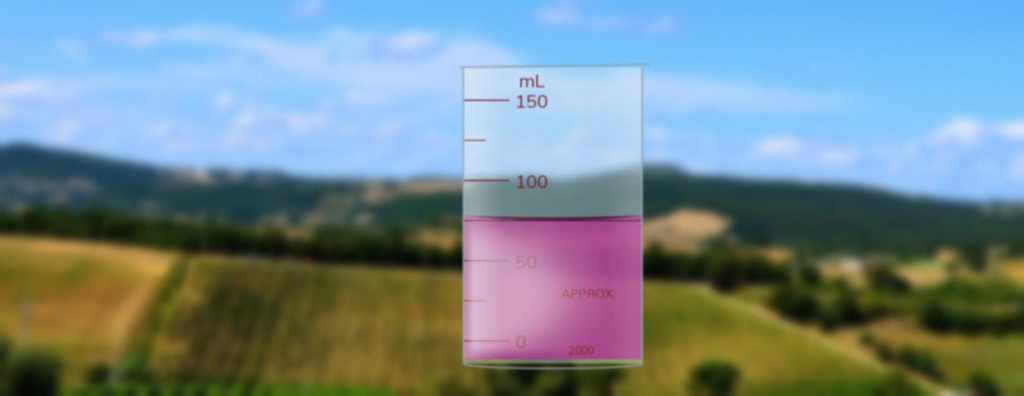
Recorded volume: 75; mL
